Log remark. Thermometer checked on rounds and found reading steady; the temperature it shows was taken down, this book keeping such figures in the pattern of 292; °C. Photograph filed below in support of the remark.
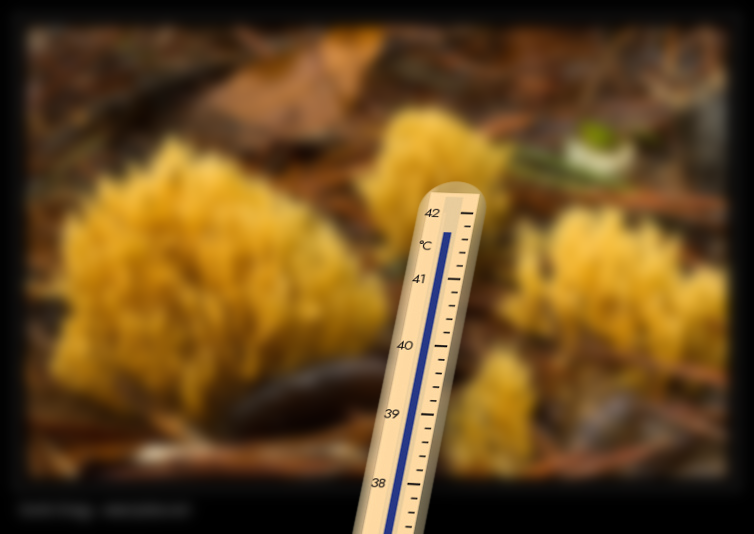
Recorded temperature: 41.7; °C
